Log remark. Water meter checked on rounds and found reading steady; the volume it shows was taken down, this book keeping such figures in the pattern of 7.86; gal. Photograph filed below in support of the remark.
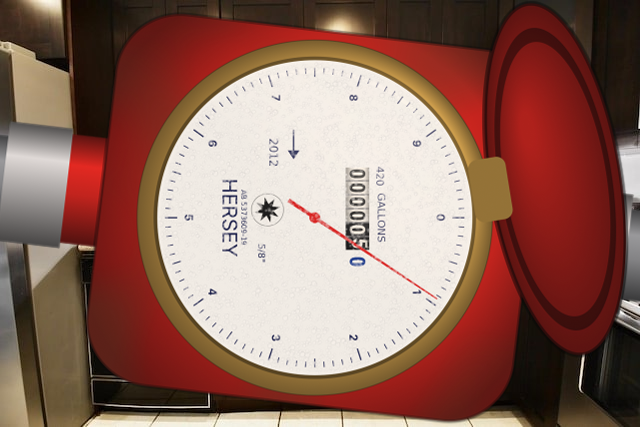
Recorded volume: 50.9; gal
